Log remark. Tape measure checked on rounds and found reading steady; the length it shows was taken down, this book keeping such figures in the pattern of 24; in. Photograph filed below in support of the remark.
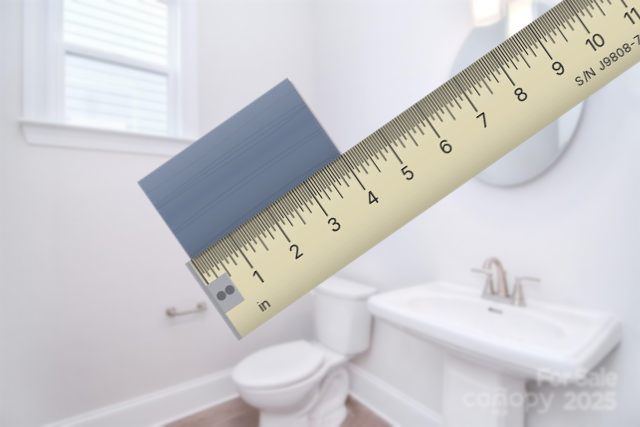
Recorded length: 4; in
